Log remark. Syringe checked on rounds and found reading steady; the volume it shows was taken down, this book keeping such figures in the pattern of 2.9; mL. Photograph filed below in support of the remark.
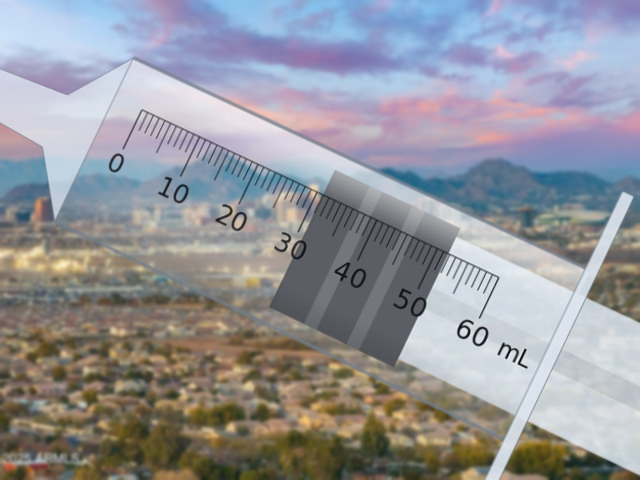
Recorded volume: 31; mL
